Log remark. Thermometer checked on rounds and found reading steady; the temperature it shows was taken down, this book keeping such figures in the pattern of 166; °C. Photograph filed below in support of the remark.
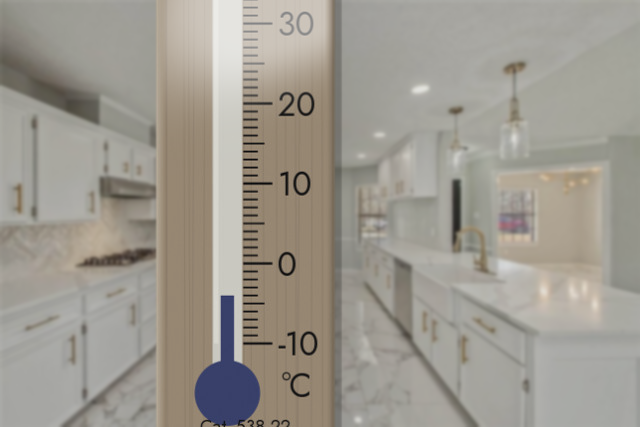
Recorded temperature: -4; °C
